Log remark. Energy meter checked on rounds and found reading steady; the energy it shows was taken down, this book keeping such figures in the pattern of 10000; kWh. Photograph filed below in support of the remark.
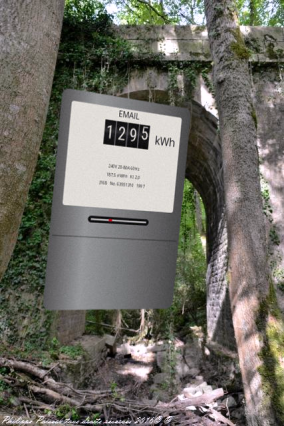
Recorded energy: 1295; kWh
